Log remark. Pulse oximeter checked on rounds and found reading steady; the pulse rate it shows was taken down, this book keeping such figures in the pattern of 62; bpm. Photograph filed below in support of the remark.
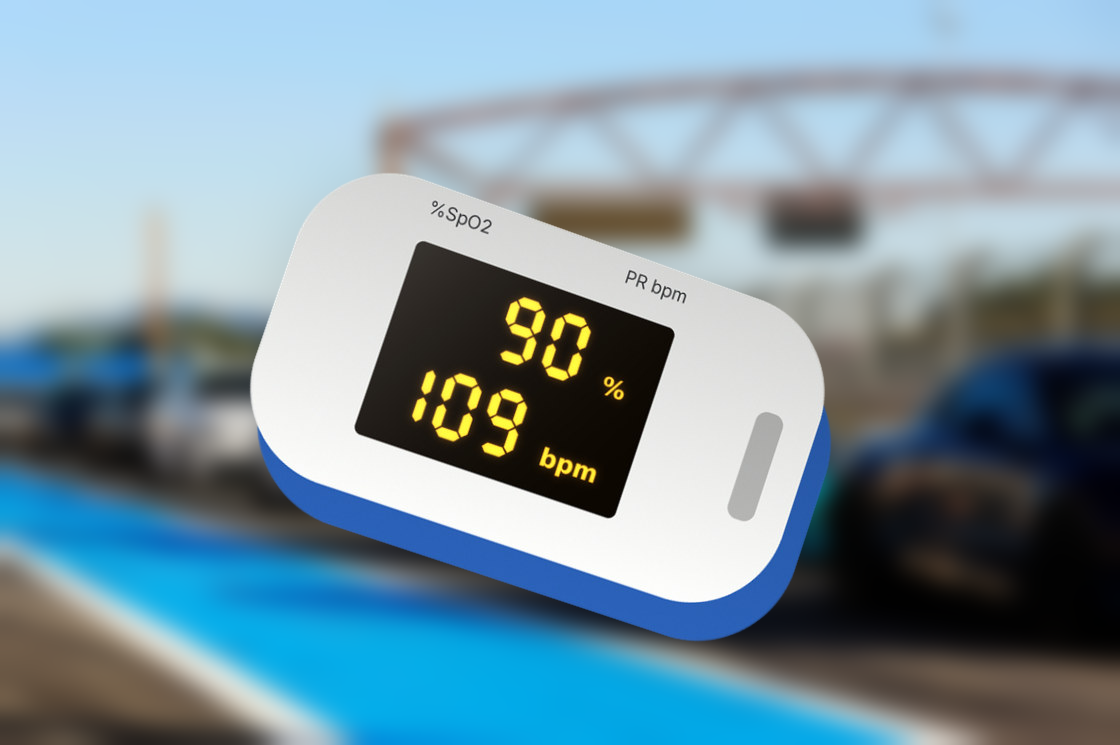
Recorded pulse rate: 109; bpm
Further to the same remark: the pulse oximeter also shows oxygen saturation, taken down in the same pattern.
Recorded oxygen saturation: 90; %
